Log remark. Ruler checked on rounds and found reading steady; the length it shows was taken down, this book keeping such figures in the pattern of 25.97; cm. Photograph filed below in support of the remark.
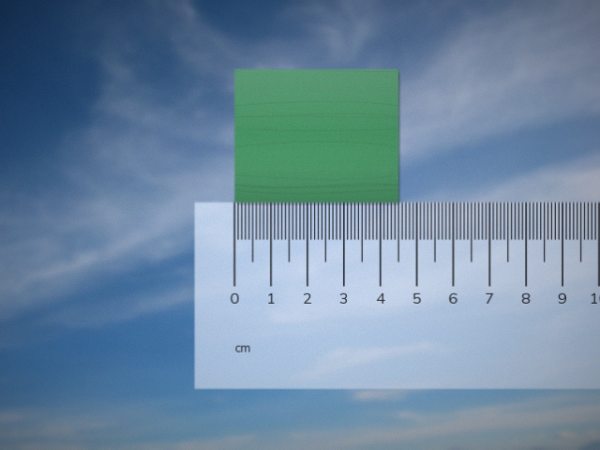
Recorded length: 4.5; cm
